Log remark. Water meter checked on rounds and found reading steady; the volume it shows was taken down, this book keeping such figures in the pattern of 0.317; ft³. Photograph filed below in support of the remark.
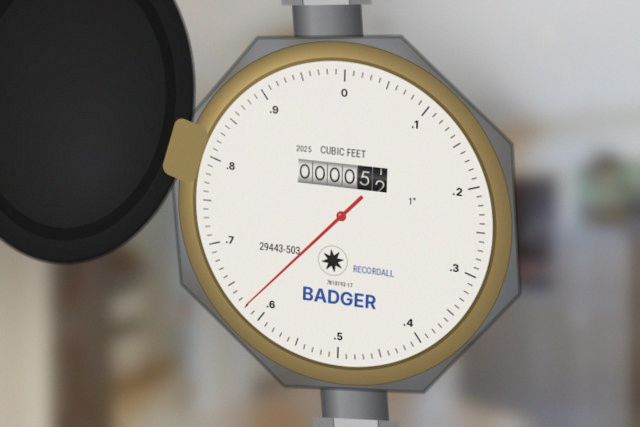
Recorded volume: 51.62; ft³
